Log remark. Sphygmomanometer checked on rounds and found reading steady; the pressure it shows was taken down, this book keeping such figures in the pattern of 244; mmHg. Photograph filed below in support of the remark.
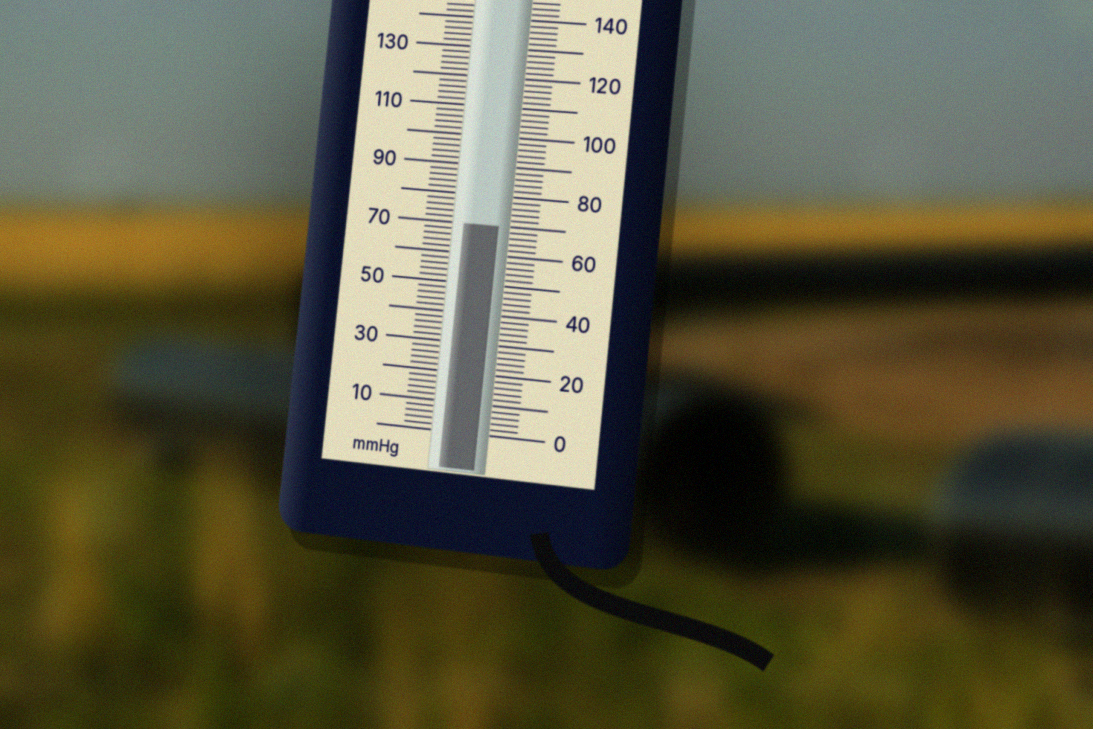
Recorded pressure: 70; mmHg
